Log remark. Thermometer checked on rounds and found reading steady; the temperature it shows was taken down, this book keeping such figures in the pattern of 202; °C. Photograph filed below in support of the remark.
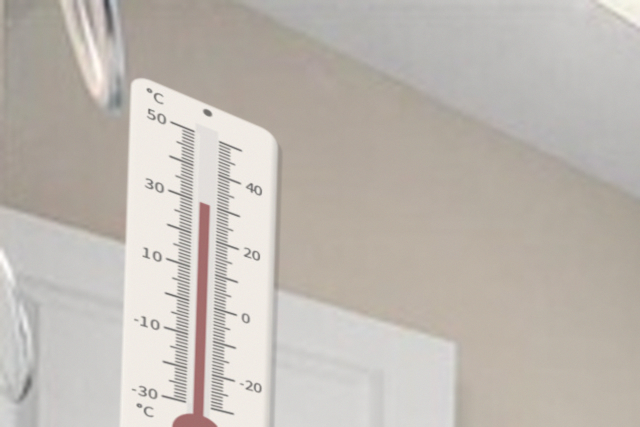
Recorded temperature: 30; °C
